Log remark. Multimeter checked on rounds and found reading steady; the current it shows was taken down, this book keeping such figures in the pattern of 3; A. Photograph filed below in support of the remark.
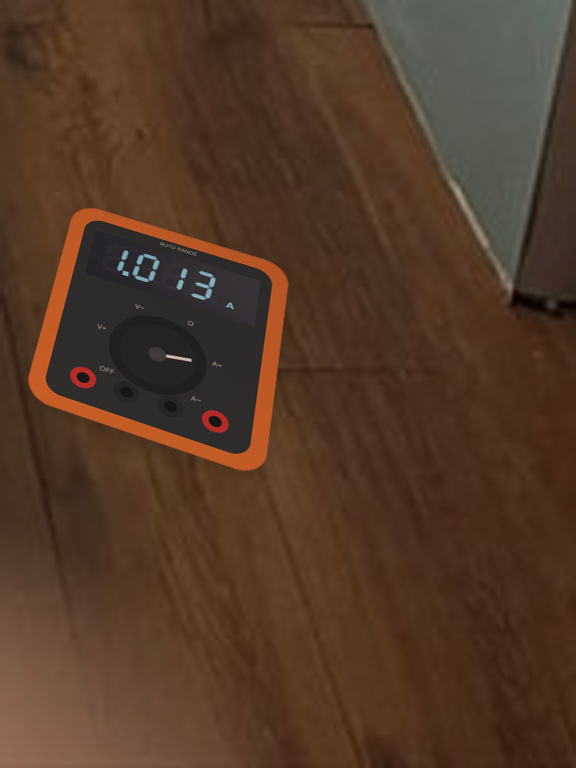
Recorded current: 1.013; A
